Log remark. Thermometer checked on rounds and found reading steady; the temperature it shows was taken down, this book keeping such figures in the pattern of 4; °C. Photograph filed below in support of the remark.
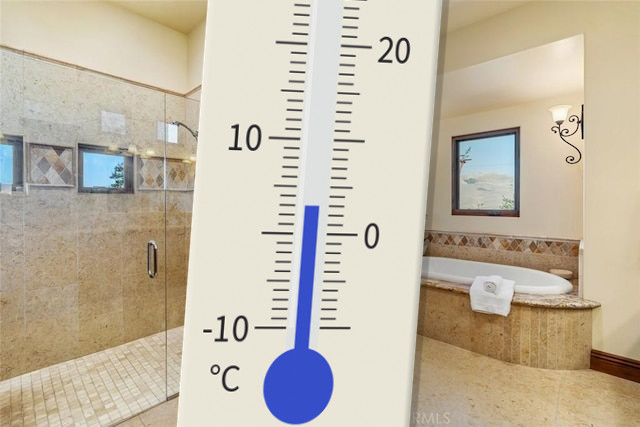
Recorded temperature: 3; °C
